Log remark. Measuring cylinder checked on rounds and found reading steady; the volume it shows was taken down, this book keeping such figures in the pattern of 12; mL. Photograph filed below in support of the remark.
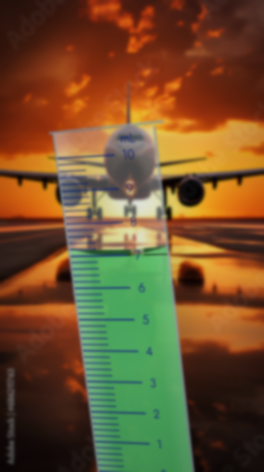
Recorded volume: 7; mL
